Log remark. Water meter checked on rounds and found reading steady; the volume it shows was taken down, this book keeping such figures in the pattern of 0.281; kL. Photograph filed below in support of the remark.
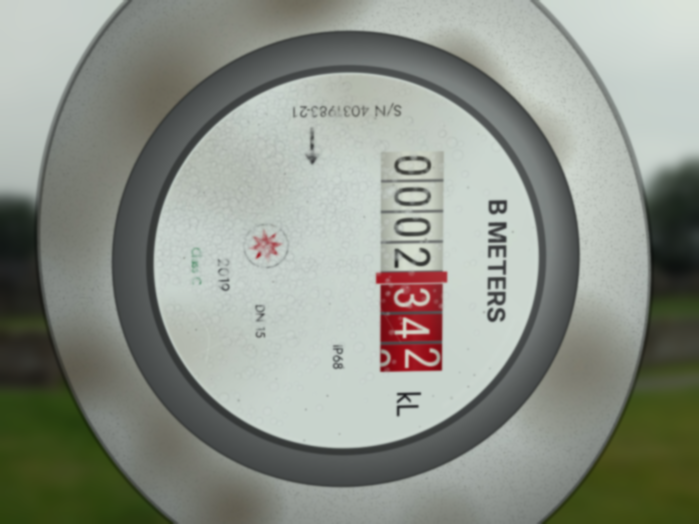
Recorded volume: 2.342; kL
